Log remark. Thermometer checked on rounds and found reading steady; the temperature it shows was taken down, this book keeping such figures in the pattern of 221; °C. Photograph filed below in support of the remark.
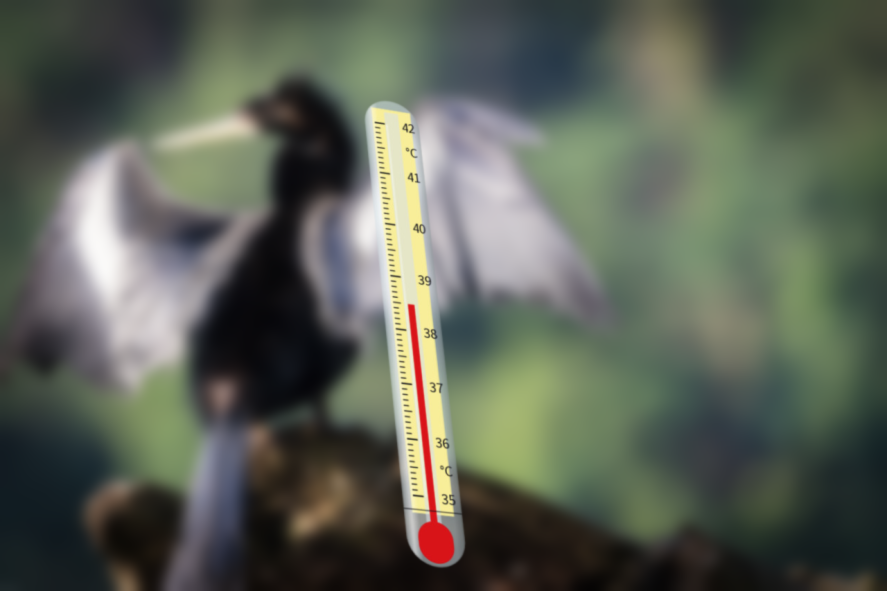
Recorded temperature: 38.5; °C
